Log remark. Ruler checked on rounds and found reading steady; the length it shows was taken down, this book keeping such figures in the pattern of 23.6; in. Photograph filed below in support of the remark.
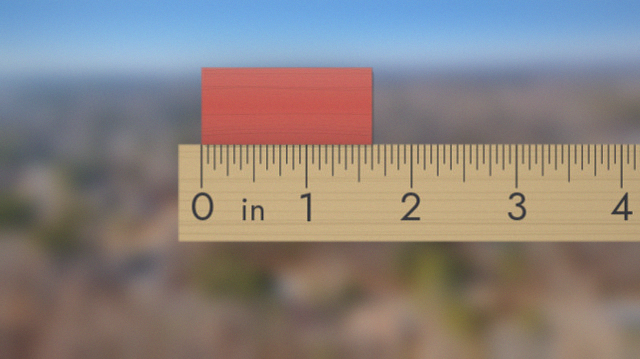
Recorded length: 1.625; in
